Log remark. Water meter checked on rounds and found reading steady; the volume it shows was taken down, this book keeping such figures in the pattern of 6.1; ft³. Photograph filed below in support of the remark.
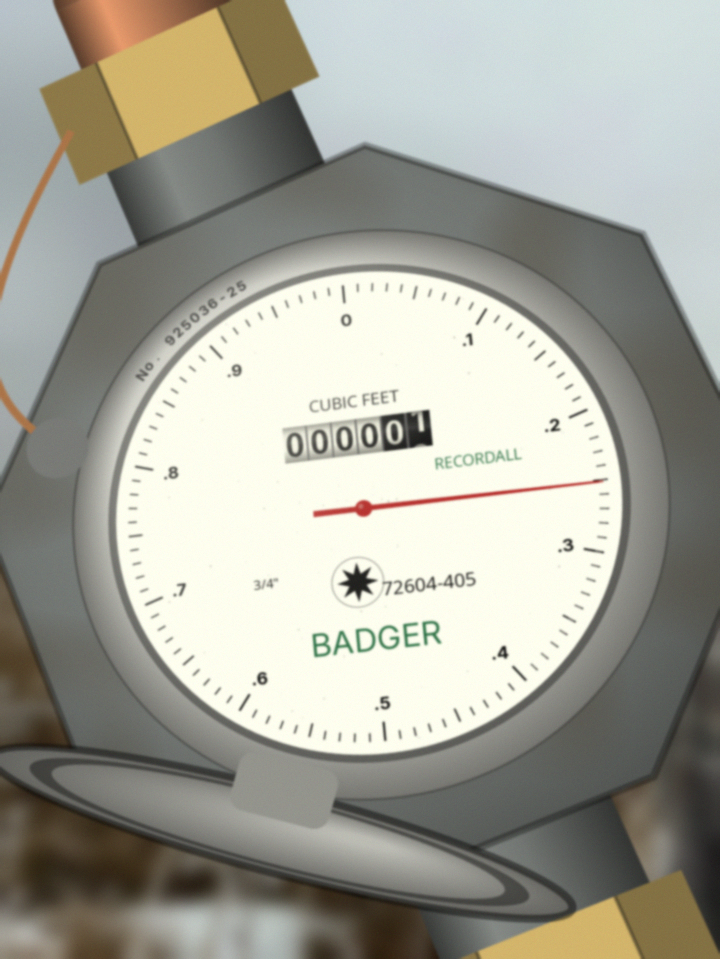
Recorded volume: 1.25; ft³
